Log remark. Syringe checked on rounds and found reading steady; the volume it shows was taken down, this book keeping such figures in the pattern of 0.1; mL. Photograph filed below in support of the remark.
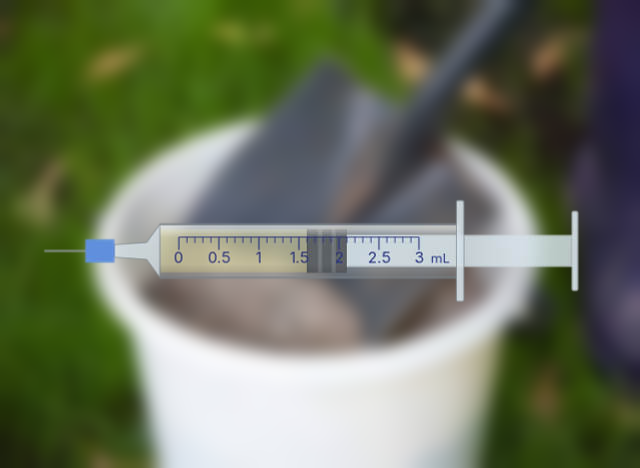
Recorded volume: 1.6; mL
